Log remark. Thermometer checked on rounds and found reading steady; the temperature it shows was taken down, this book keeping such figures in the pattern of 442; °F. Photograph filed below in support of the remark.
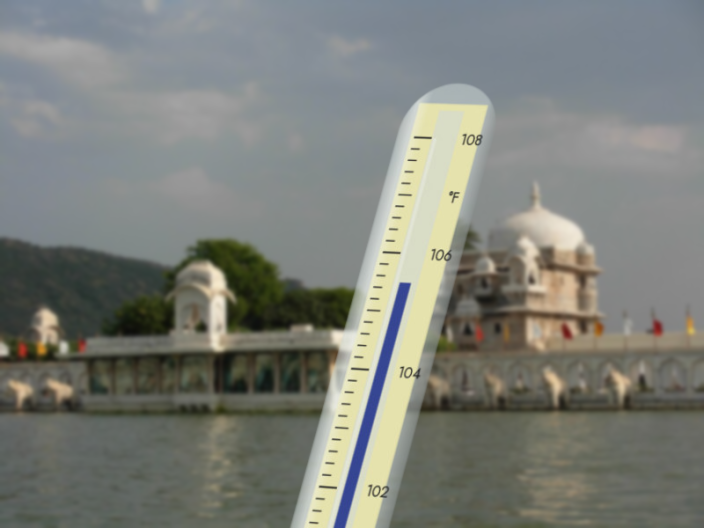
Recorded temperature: 105.5; °F
